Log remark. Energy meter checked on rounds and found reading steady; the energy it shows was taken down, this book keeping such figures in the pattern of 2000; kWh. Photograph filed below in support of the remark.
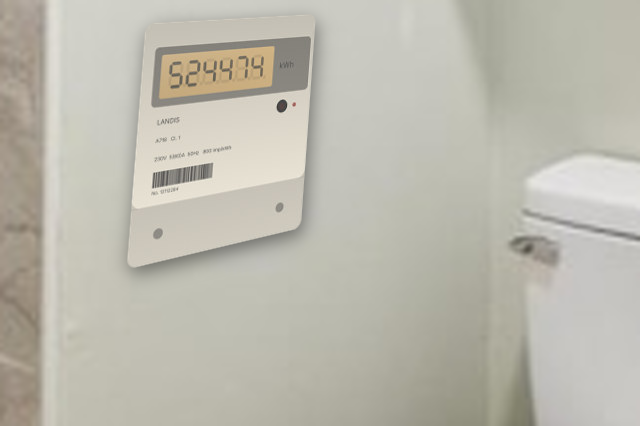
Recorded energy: 524474; kWh
